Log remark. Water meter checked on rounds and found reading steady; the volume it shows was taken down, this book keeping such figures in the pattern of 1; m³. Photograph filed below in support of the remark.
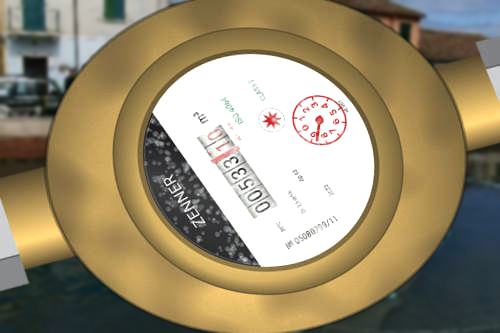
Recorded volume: 533.098; m³
